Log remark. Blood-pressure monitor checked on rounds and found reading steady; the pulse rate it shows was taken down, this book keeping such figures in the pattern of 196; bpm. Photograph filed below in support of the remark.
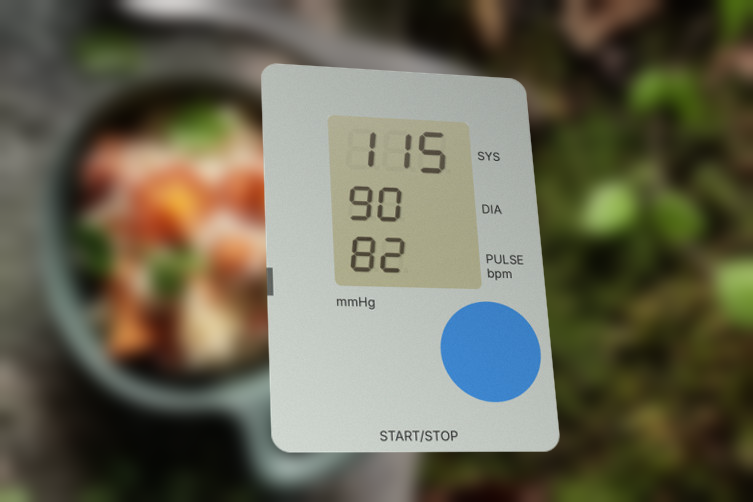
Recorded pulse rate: 82; bpm
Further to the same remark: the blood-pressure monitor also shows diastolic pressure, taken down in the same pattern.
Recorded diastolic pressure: 90; mmHg
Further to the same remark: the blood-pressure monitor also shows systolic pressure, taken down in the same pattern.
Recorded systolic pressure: 115; mmHg
